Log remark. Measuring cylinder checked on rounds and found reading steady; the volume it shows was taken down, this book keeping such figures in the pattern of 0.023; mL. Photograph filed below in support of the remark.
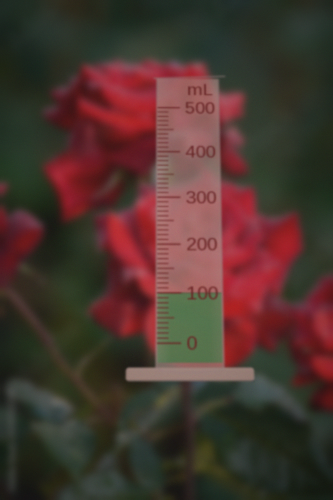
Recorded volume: 100; mL
